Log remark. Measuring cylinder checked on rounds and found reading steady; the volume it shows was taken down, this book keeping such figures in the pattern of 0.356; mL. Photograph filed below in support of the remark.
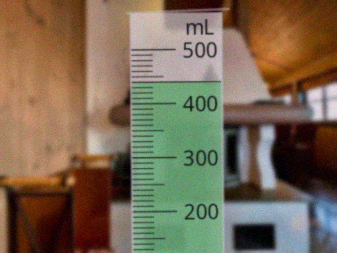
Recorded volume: 440; mL
